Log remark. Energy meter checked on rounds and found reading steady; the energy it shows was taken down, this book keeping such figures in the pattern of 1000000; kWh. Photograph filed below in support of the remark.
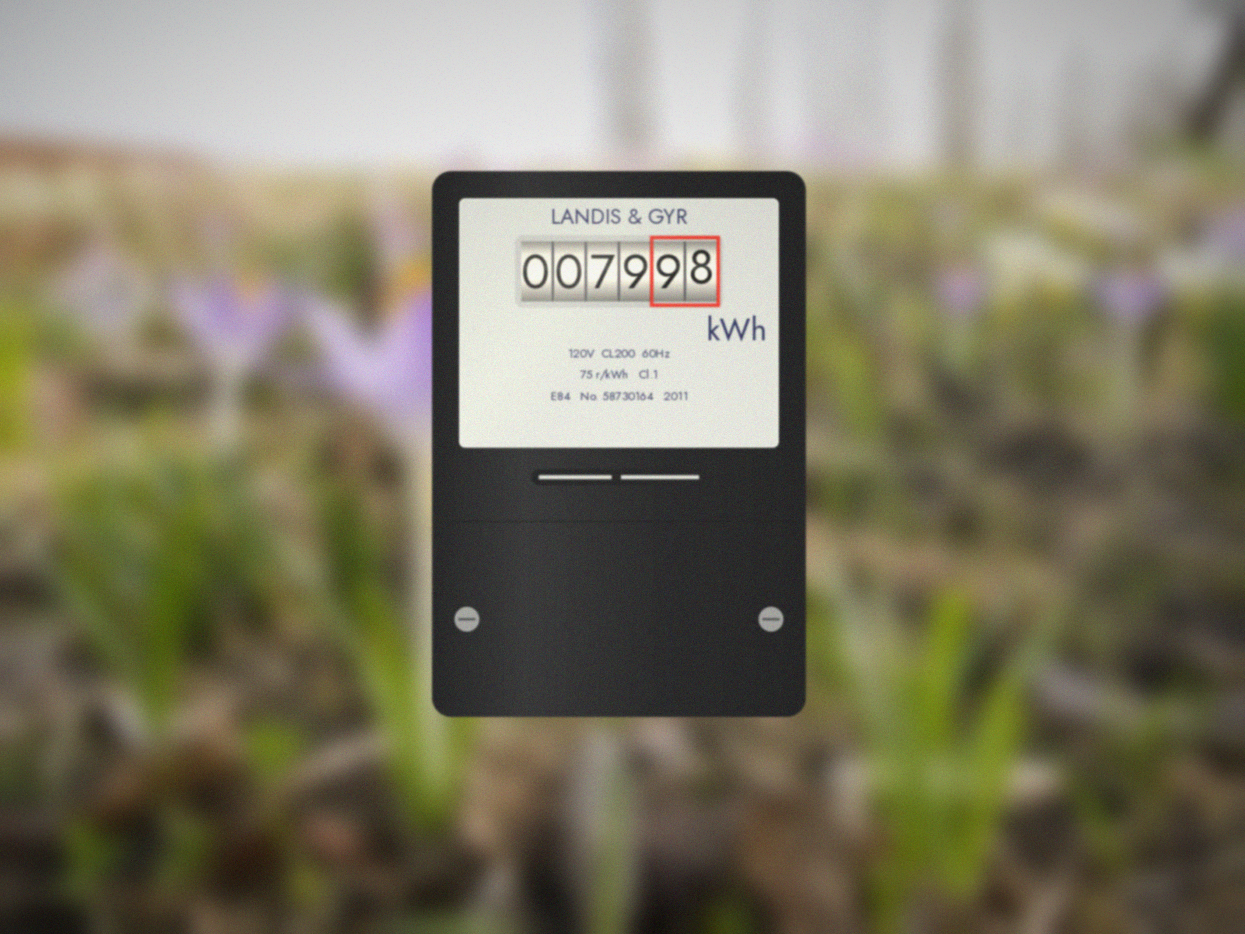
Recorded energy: 79.98; kWh
